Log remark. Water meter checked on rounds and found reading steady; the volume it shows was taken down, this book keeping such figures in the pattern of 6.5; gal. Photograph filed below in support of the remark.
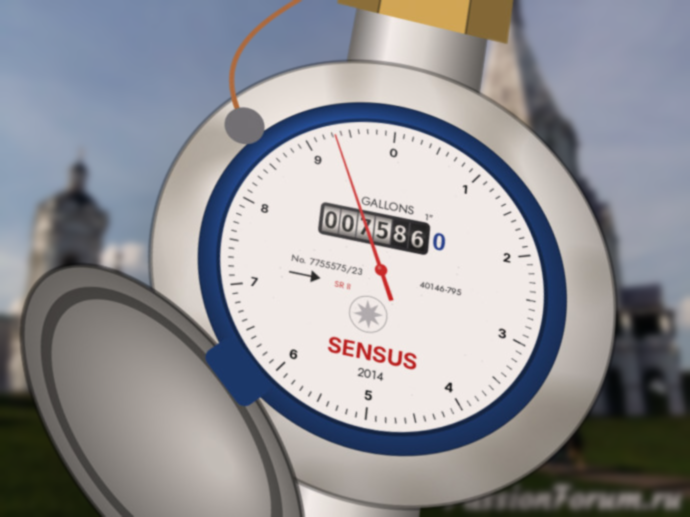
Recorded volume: 75859.3; gal
